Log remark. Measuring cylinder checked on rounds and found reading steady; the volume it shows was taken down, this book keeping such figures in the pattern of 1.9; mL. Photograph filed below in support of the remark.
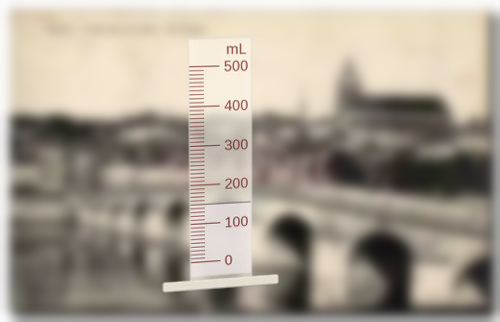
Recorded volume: 150; mL
